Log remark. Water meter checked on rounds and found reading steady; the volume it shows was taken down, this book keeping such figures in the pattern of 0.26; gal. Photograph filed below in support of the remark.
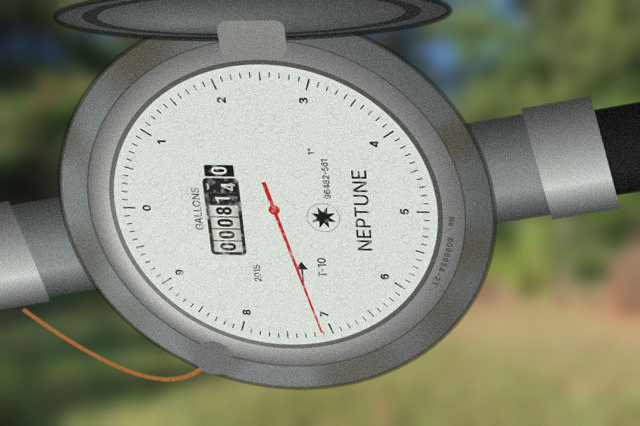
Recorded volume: 8137.1; gal
